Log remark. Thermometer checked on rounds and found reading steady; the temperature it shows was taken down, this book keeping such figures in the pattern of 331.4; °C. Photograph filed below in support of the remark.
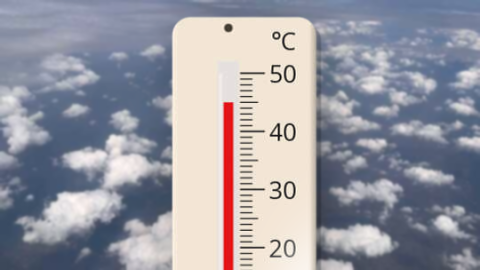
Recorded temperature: 45; °C
